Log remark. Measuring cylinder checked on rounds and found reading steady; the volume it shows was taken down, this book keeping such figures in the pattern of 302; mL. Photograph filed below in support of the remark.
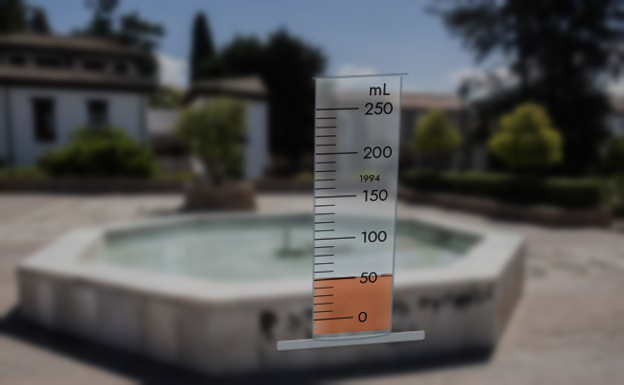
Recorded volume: 50; mL
